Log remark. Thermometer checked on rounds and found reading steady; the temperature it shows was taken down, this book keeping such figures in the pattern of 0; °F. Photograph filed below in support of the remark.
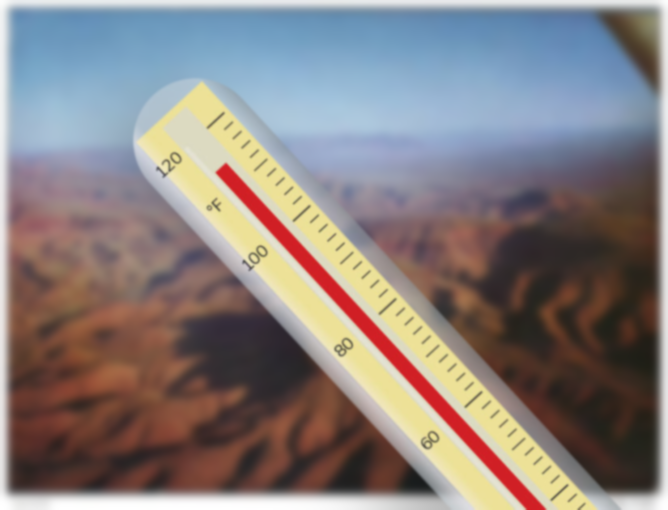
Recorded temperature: 114; °F
